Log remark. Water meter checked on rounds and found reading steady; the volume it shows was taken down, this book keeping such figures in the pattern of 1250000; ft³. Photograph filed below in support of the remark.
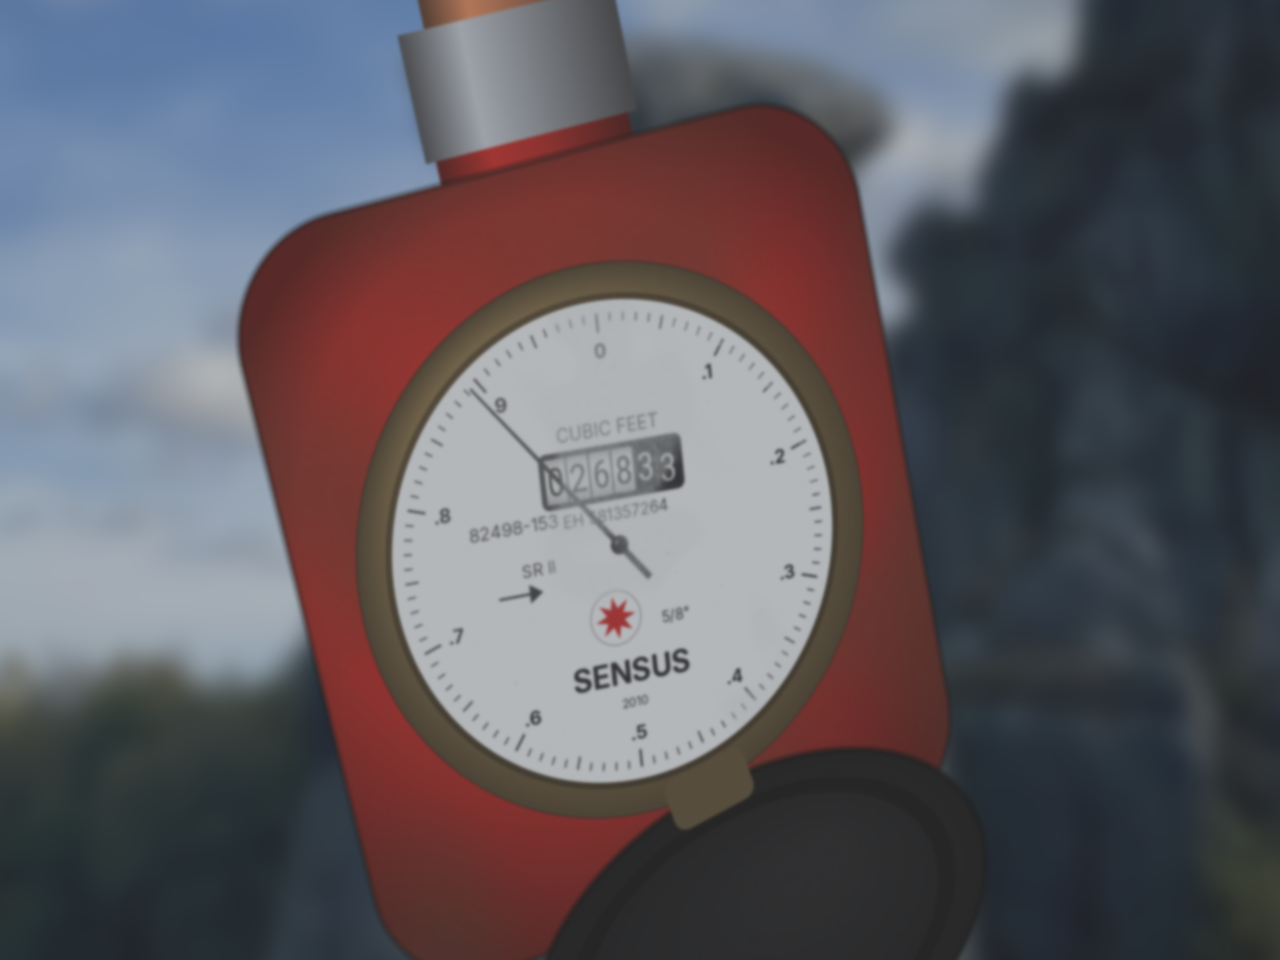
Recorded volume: 26832.89; ft³
